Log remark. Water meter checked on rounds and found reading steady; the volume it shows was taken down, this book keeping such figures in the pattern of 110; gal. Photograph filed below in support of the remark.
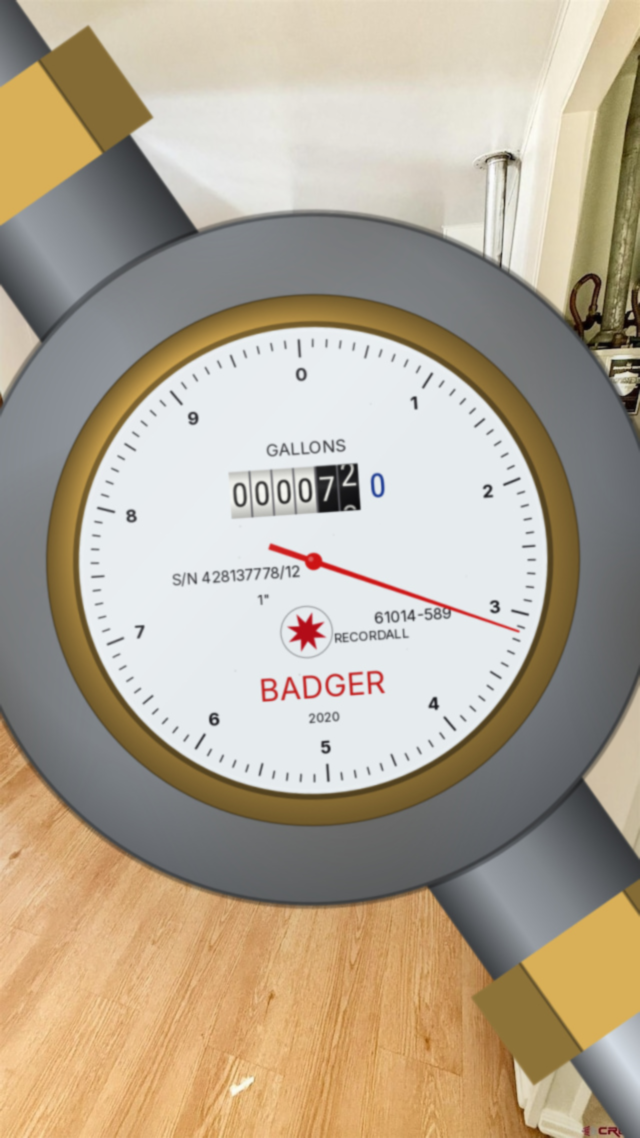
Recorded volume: 723.1; gal
